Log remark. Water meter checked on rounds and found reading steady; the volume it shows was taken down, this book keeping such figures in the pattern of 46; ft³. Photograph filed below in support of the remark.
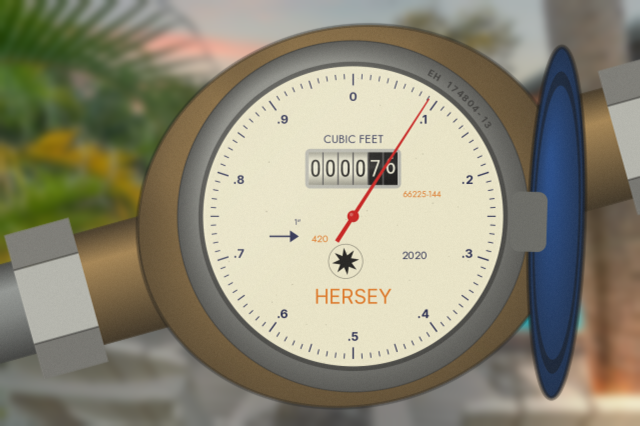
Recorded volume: 76.09; ft³
